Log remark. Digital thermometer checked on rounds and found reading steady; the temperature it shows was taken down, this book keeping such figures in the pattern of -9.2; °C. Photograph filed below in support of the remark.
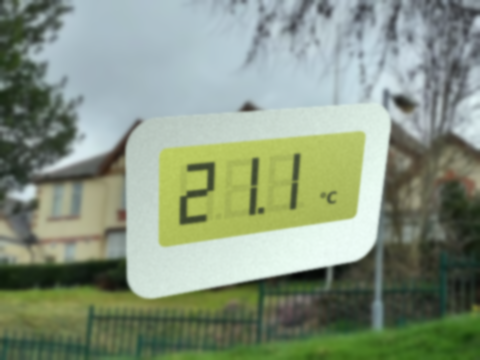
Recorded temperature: 21.1; °C
